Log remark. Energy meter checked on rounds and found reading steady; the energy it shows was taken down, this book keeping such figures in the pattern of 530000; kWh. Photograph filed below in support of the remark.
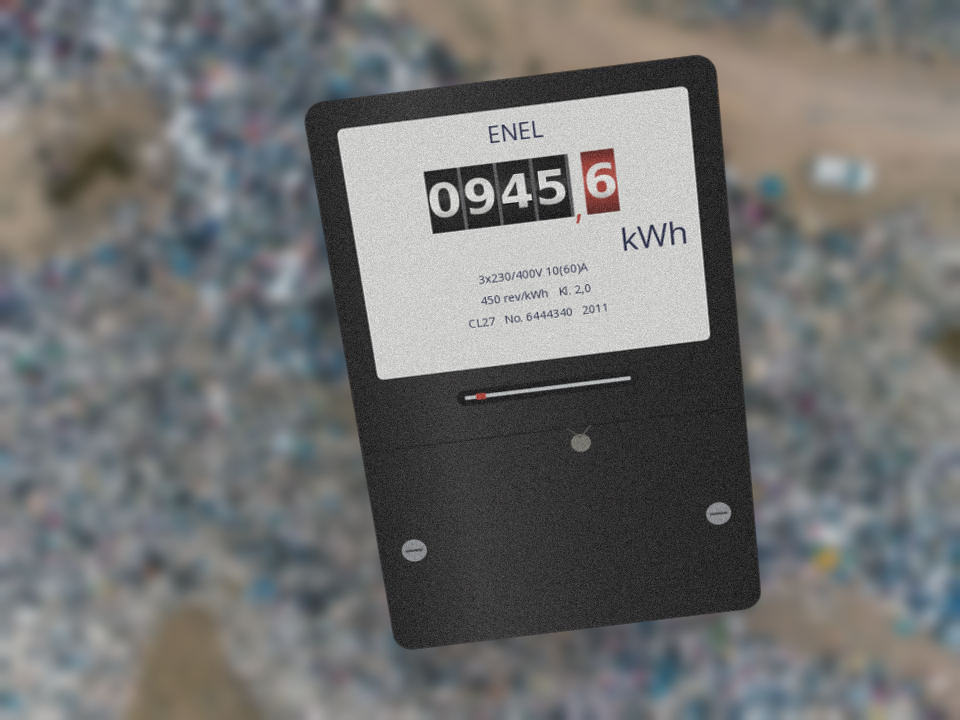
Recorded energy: 945.6; kWh
